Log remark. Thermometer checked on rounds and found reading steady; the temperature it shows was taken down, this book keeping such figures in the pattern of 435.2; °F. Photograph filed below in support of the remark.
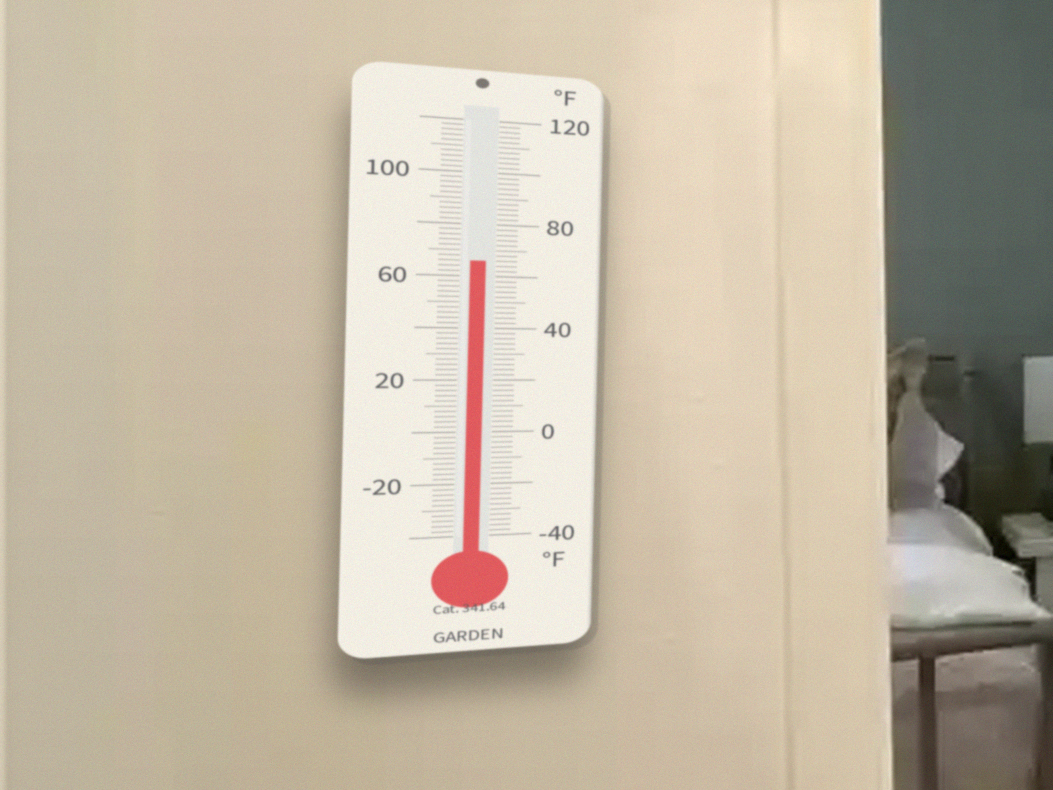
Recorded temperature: 66; °F
